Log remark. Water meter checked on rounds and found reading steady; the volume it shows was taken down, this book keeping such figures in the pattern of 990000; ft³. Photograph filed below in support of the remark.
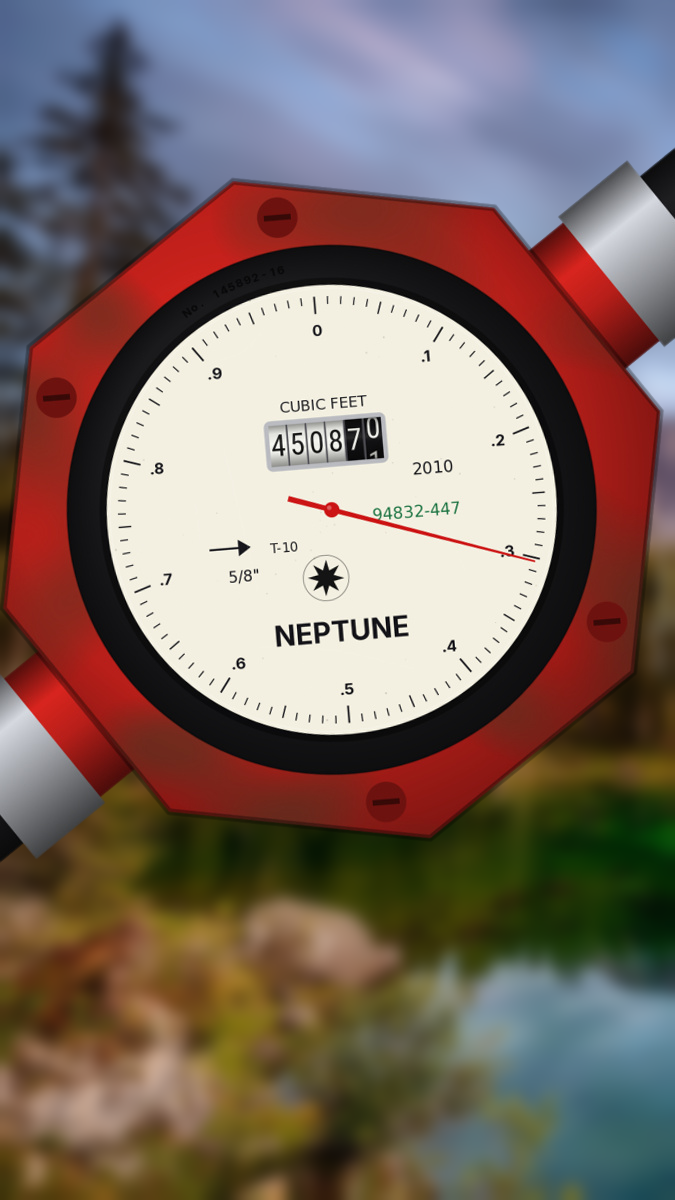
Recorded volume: 450870.30; ft³
